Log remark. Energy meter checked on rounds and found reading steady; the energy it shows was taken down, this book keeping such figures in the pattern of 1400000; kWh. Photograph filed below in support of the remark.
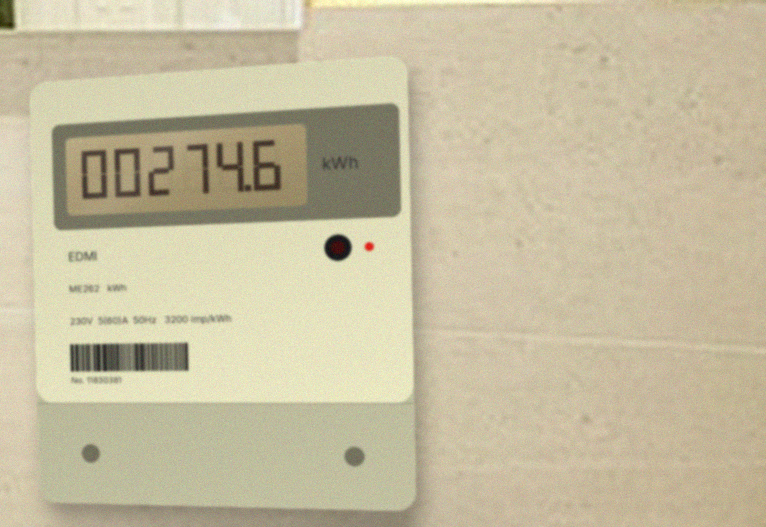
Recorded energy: 274.6; kWh
